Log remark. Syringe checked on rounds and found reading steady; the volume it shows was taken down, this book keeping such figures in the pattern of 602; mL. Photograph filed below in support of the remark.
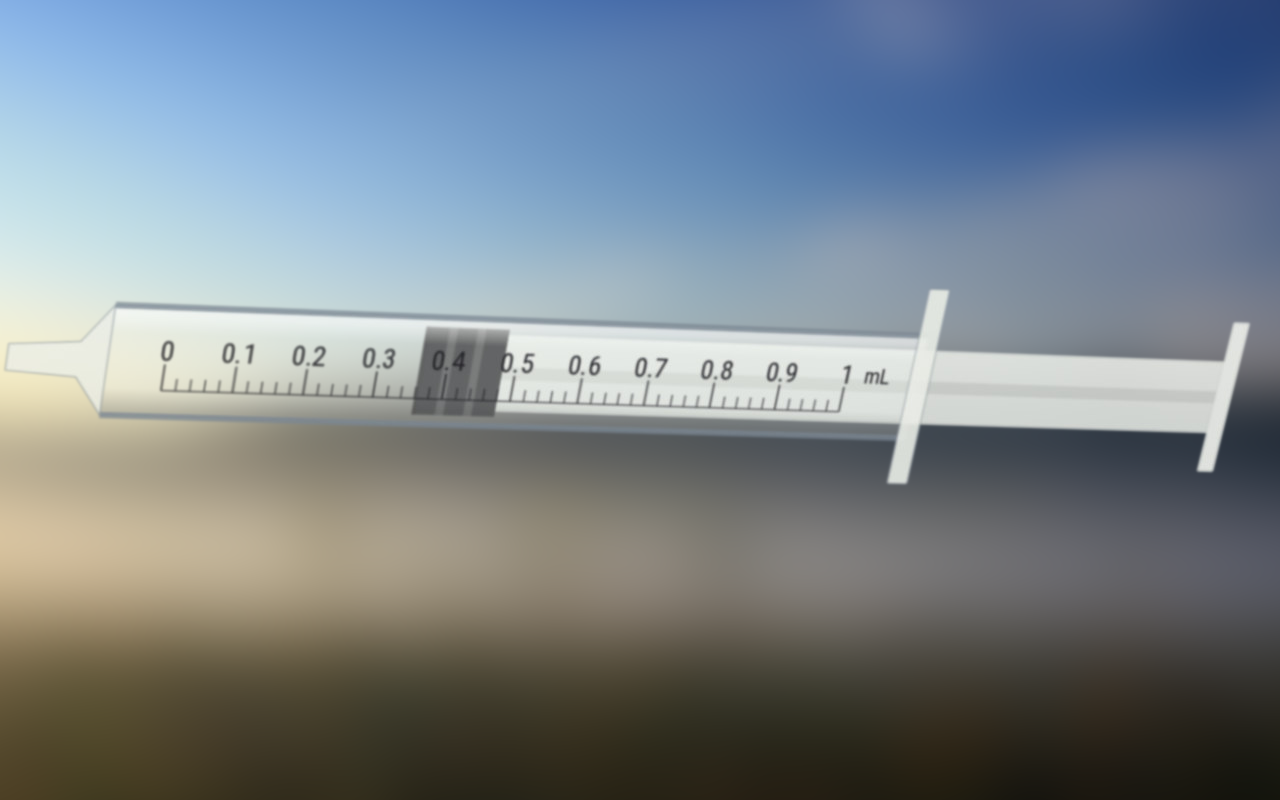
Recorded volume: 0.36; mL
